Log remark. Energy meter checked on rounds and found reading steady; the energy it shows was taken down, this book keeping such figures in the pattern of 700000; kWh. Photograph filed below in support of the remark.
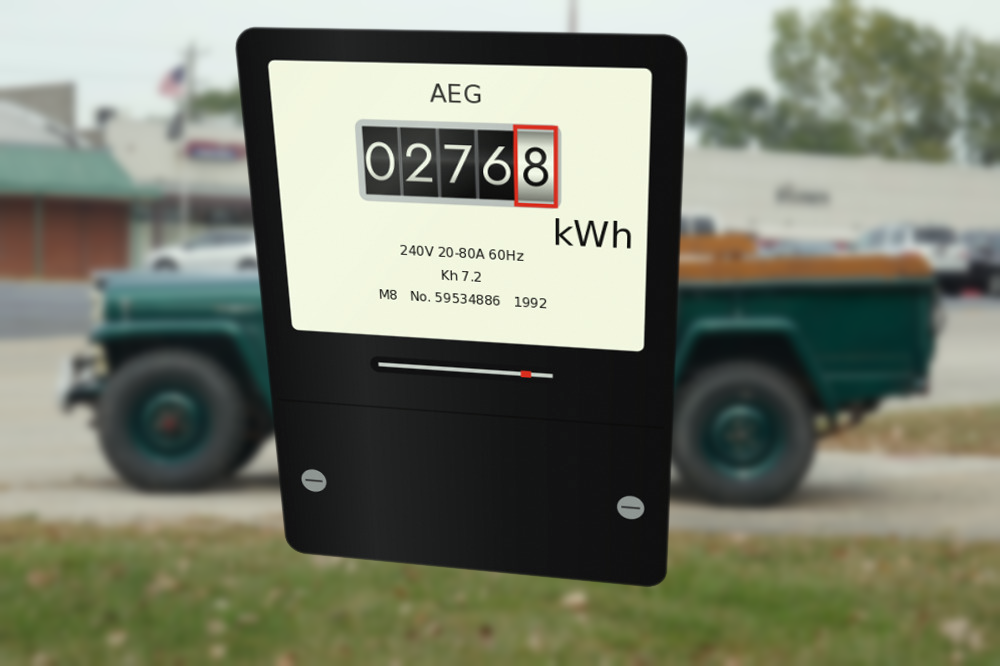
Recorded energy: 276.8; kWh
